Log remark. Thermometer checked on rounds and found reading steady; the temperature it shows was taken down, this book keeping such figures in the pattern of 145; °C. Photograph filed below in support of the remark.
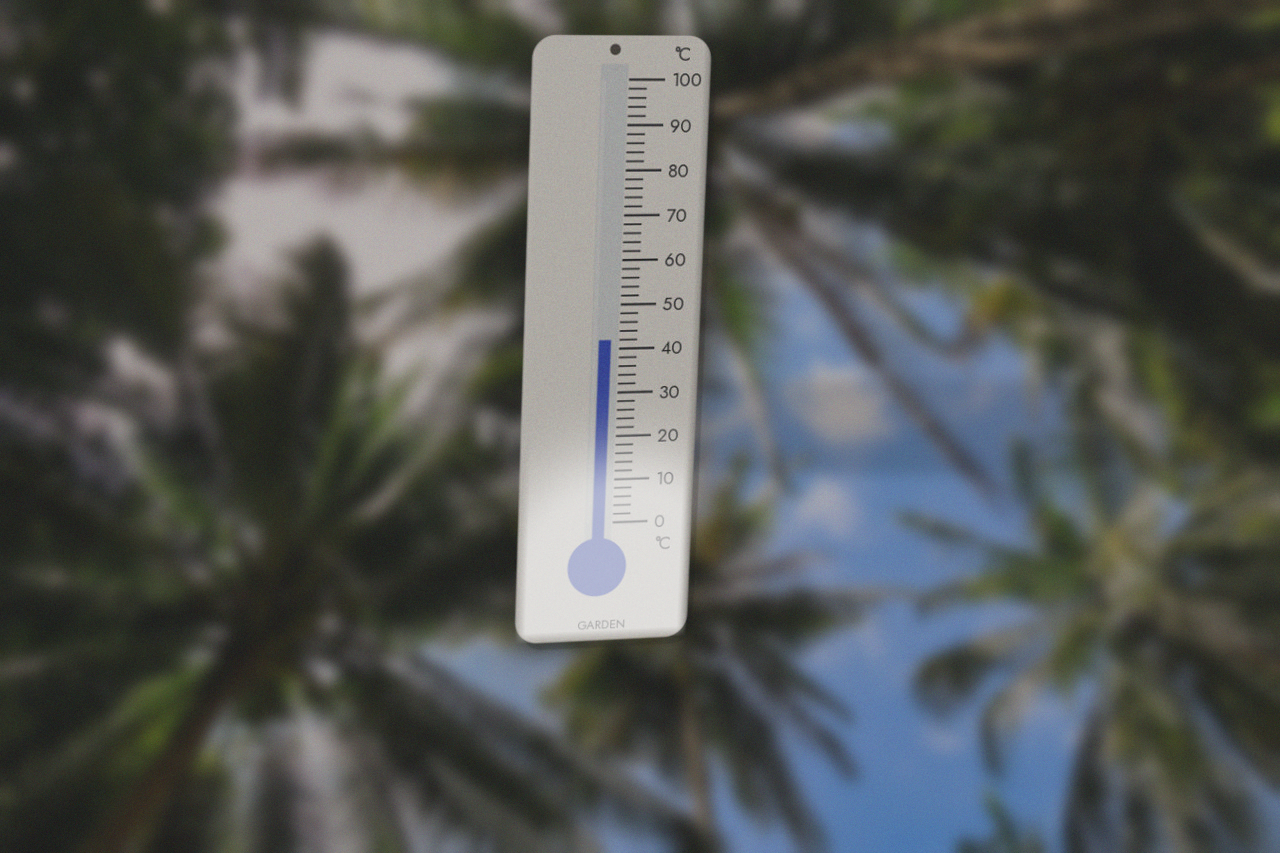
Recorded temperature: 42; °C
